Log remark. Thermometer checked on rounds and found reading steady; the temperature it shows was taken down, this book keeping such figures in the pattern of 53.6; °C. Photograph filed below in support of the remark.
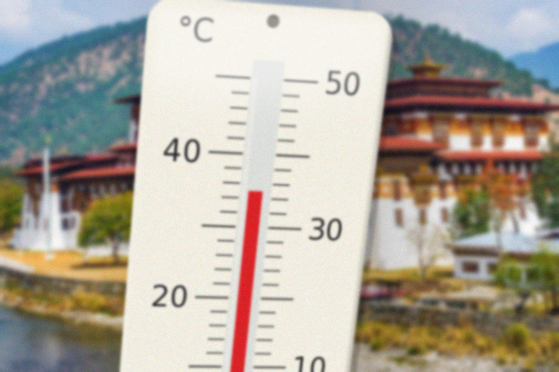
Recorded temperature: 35; °C
